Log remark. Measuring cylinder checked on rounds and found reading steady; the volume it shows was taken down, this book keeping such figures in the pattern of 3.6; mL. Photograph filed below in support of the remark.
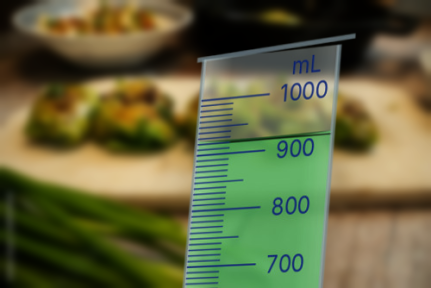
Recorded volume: 920; mL
